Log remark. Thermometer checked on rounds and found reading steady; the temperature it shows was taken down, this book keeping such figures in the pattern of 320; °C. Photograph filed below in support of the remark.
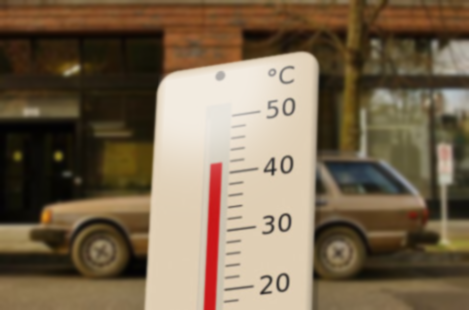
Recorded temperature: 42; °C
